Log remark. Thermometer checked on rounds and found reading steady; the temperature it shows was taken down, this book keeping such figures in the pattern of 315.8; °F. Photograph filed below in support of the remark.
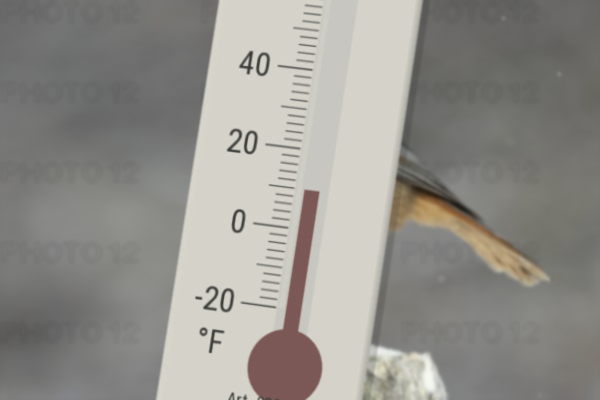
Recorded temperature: 10; °F
